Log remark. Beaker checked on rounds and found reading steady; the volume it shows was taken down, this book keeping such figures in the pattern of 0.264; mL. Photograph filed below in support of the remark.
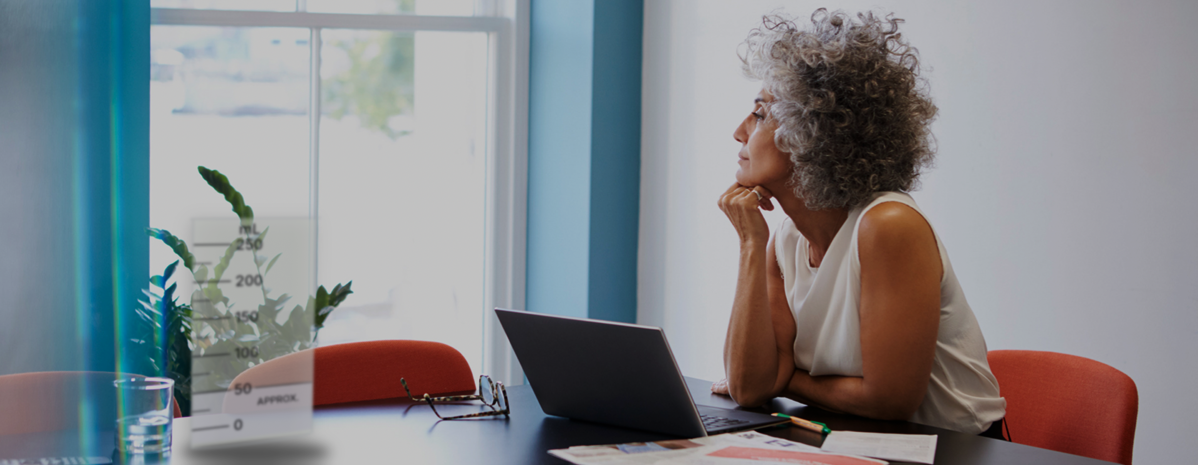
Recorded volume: 50; mL
